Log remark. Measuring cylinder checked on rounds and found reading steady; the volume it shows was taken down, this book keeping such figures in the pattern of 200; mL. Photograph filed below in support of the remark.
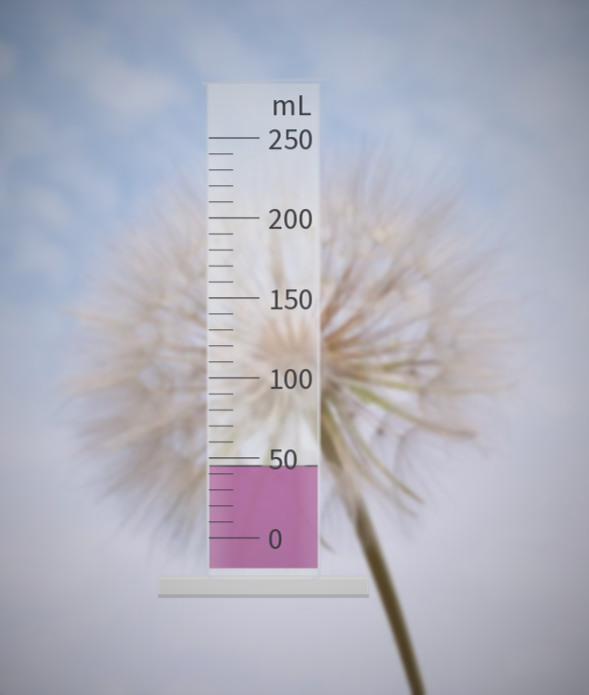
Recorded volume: 45; mL
